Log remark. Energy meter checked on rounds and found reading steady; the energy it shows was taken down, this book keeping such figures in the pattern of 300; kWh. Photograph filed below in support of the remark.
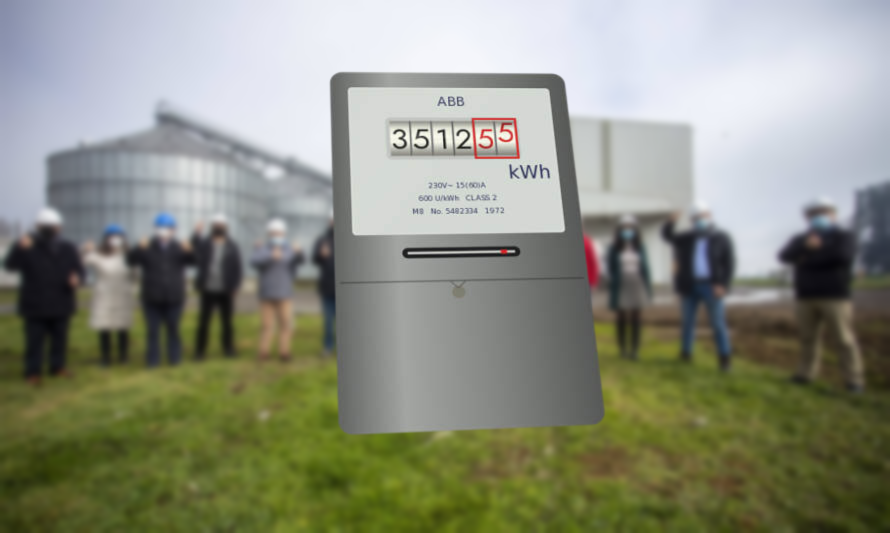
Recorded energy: 3512.55; kWh
